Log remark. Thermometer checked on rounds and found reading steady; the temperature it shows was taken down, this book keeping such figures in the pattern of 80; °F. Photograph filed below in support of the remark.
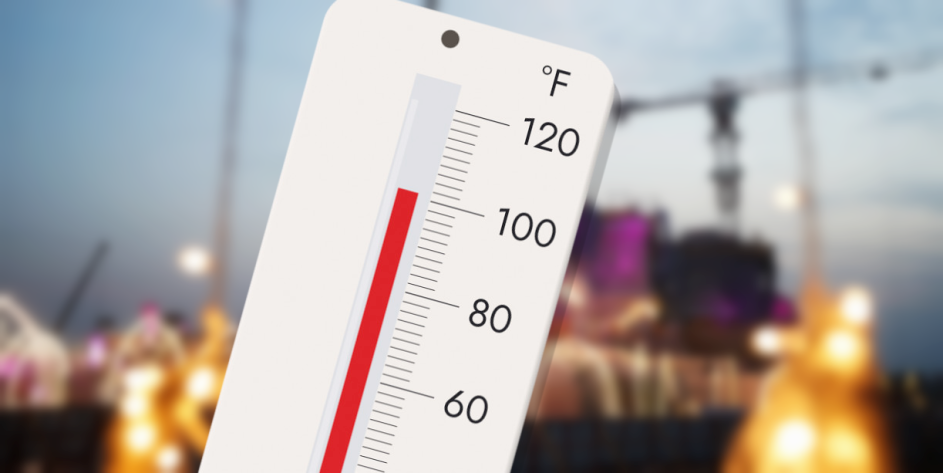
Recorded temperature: 101; °F
